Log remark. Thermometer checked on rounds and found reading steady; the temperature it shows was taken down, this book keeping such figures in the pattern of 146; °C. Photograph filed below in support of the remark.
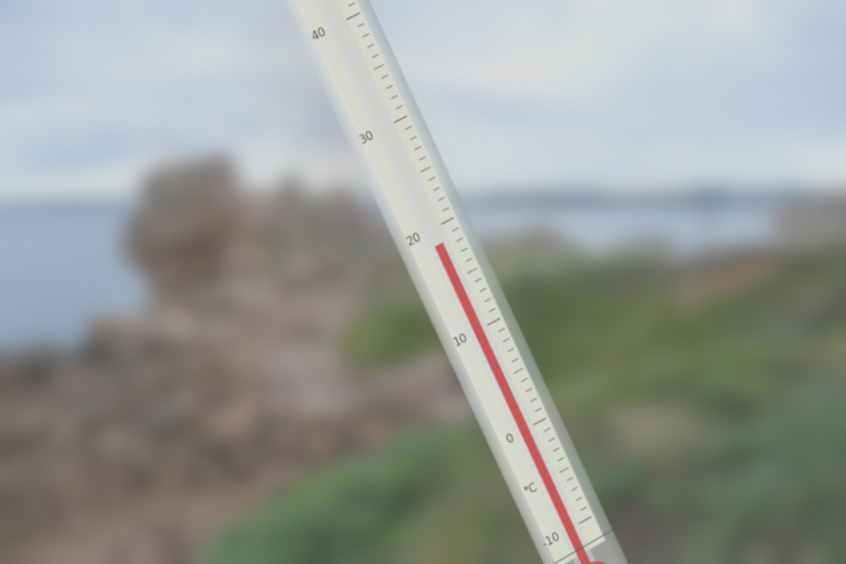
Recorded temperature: 18.5; °C
